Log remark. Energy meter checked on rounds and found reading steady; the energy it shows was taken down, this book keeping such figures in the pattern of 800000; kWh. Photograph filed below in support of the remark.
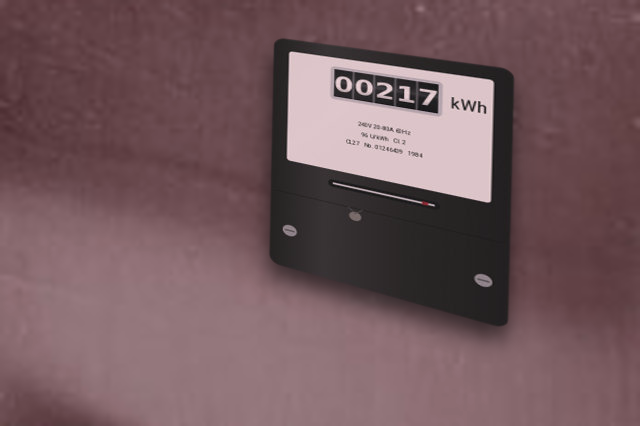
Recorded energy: 217; kWh
